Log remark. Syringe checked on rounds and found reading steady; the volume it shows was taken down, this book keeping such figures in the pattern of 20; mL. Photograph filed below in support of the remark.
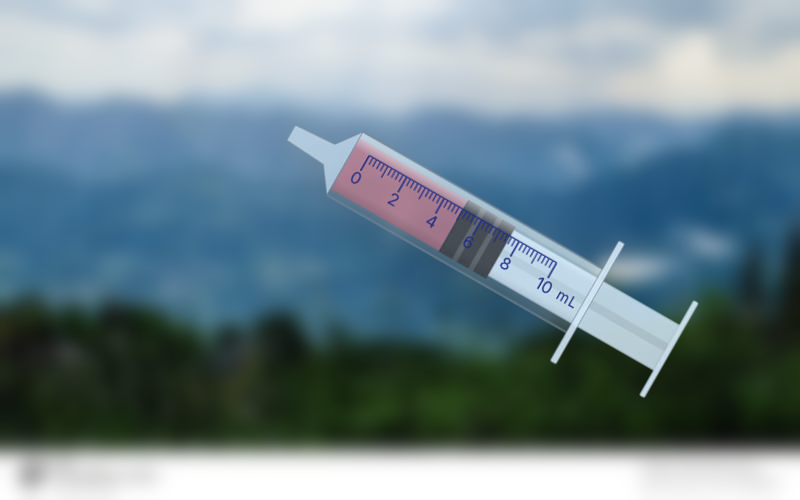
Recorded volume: 5; mL
